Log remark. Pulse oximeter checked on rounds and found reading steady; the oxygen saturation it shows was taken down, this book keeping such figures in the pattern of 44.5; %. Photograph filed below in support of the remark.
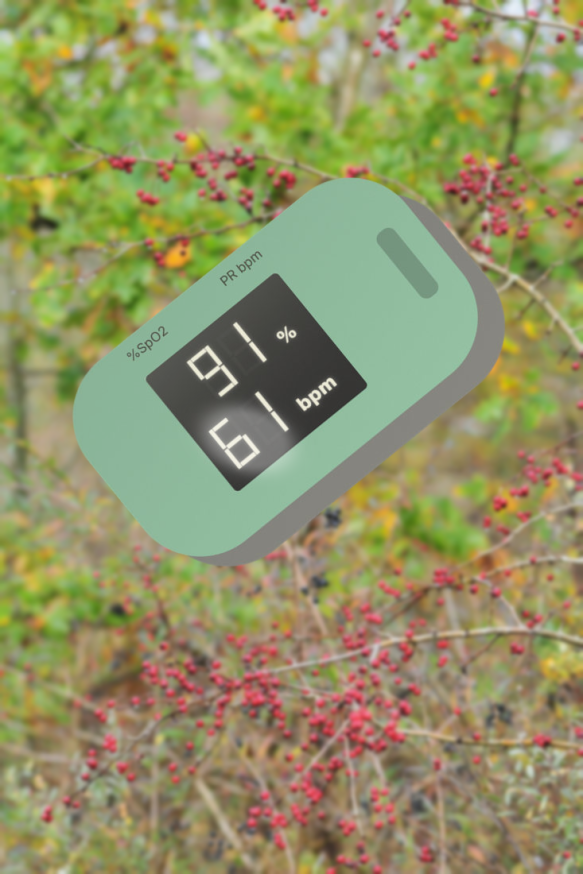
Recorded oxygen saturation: 91; %
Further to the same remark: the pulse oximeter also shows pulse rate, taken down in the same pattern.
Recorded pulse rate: 61; bpm
